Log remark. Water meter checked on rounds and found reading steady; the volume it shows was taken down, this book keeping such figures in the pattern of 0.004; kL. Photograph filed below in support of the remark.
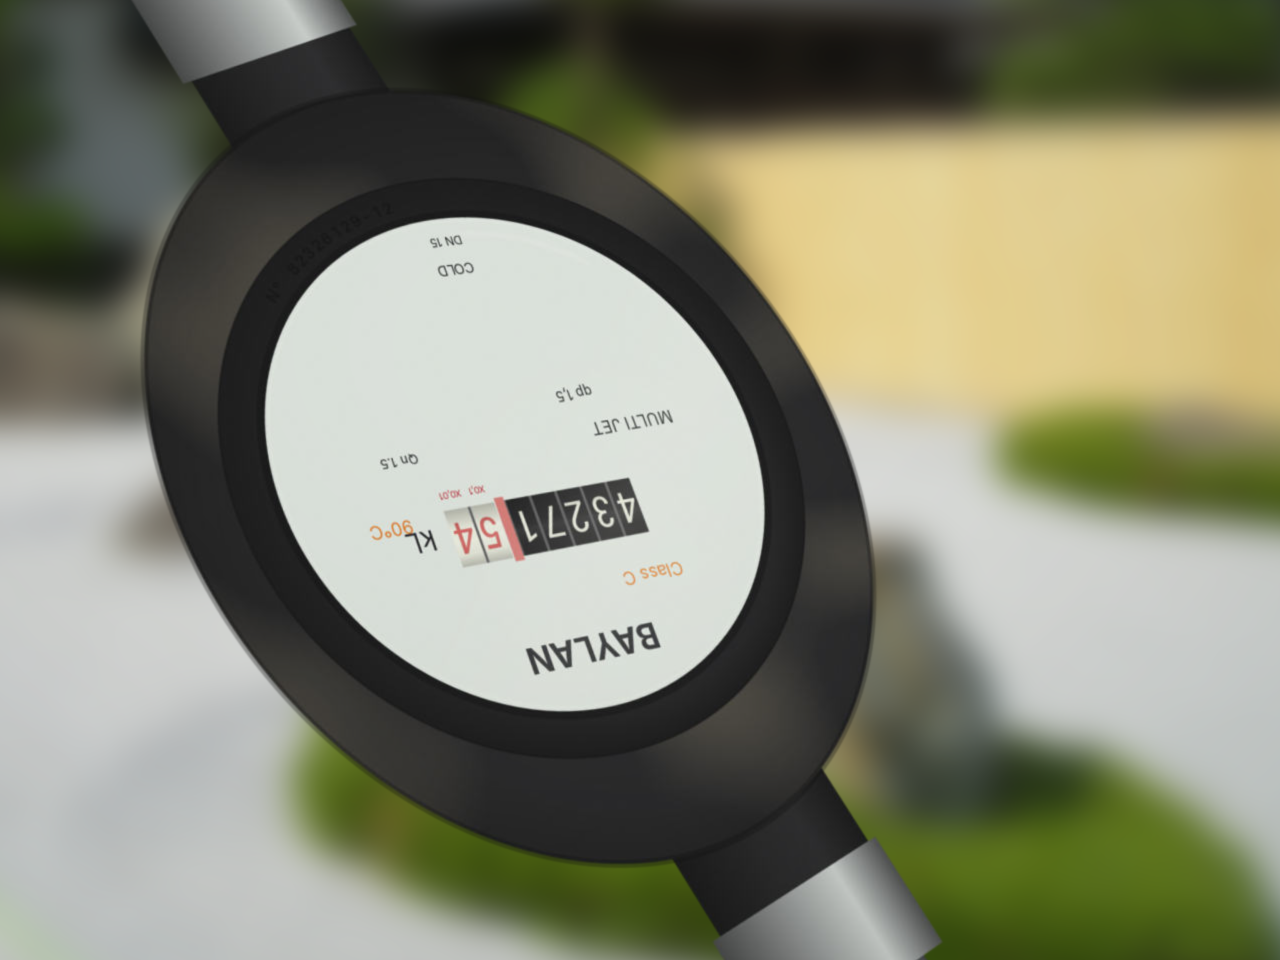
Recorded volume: 43271.54; kL
